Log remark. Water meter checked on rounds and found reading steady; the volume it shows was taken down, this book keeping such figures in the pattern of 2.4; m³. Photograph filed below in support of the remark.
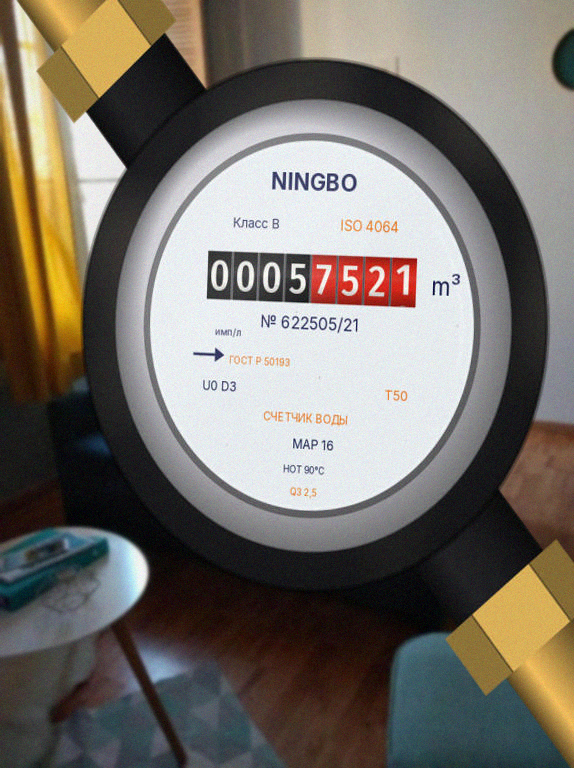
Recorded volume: 5.7521; m³
